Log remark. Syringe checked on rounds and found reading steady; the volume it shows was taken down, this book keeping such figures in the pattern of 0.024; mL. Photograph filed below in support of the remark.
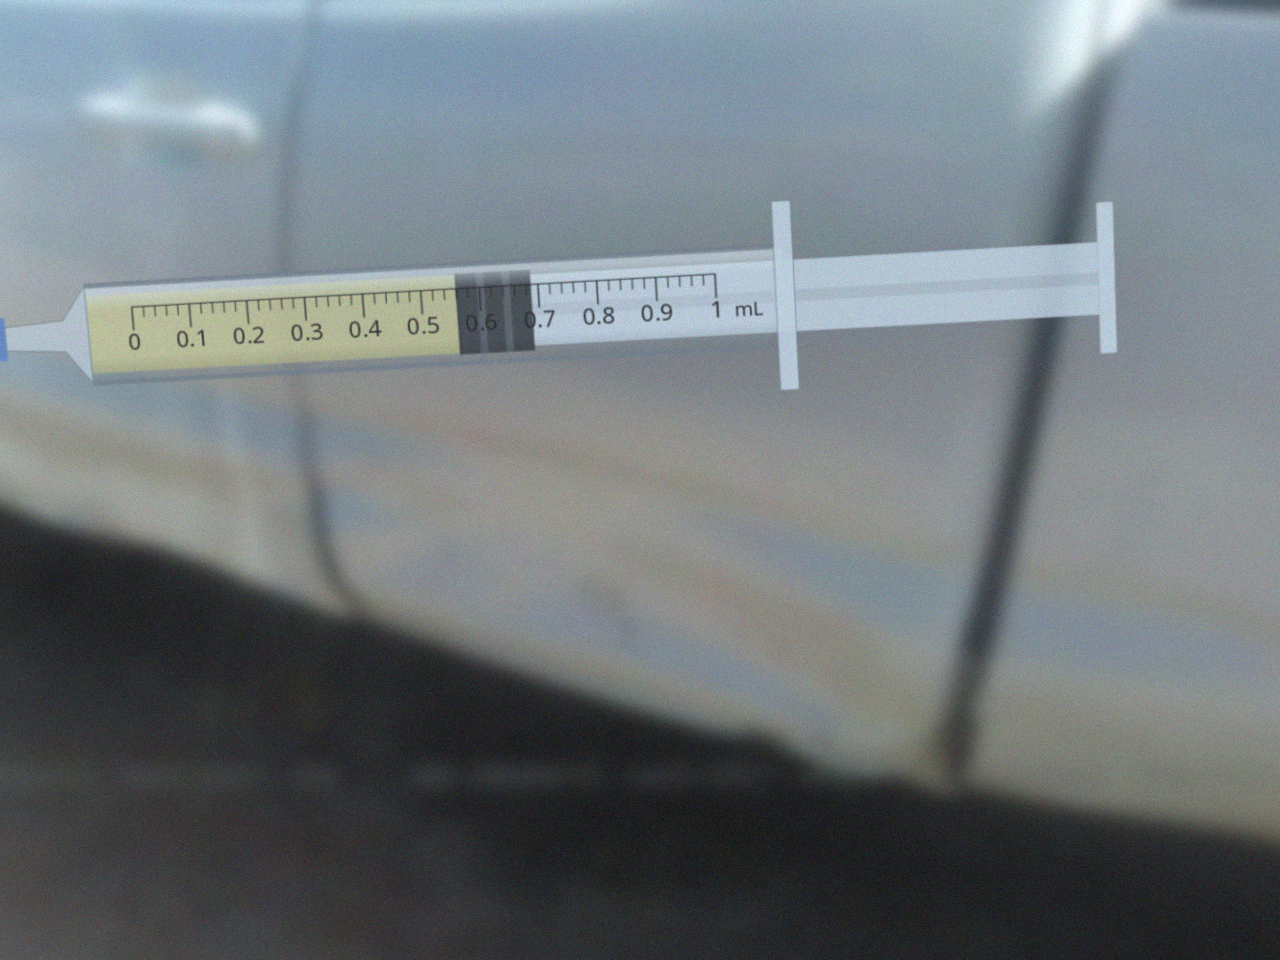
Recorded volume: 0.56; mL
